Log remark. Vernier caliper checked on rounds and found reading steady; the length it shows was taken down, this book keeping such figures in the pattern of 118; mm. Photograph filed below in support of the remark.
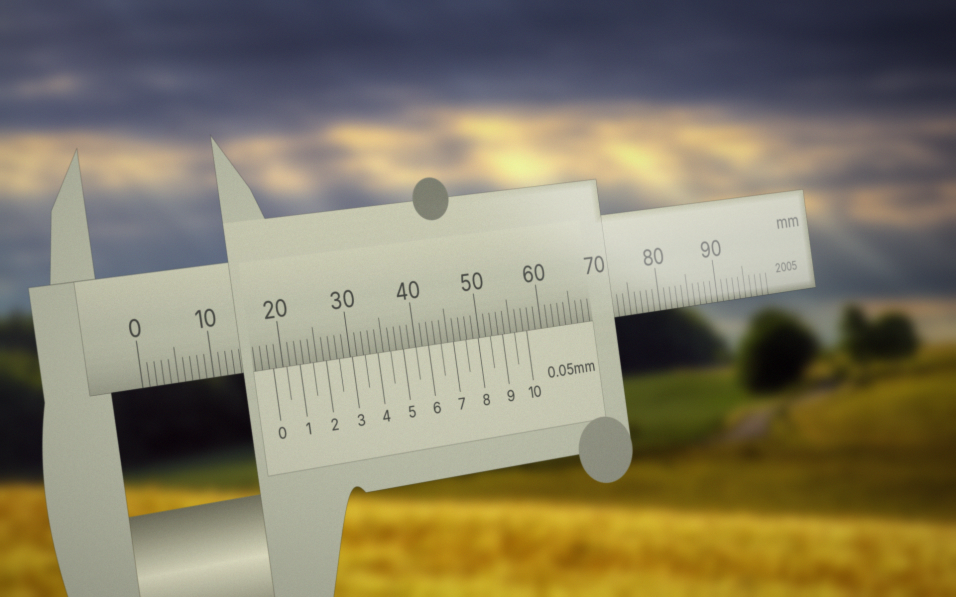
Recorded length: 18.6; mm
